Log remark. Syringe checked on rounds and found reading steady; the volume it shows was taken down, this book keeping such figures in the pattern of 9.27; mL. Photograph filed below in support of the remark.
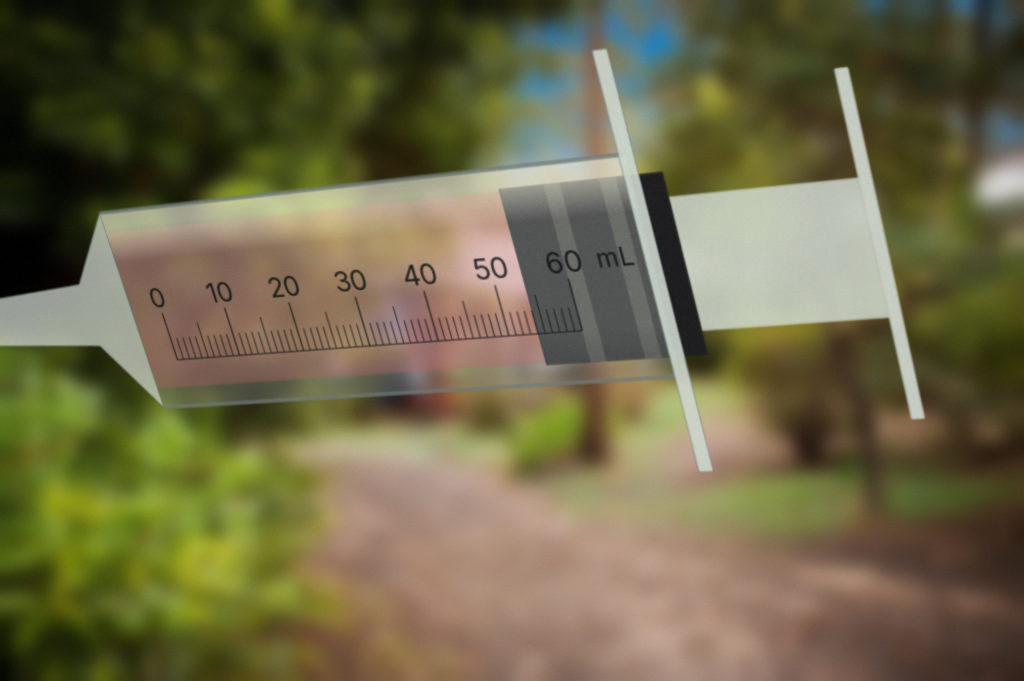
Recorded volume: 54; mL
